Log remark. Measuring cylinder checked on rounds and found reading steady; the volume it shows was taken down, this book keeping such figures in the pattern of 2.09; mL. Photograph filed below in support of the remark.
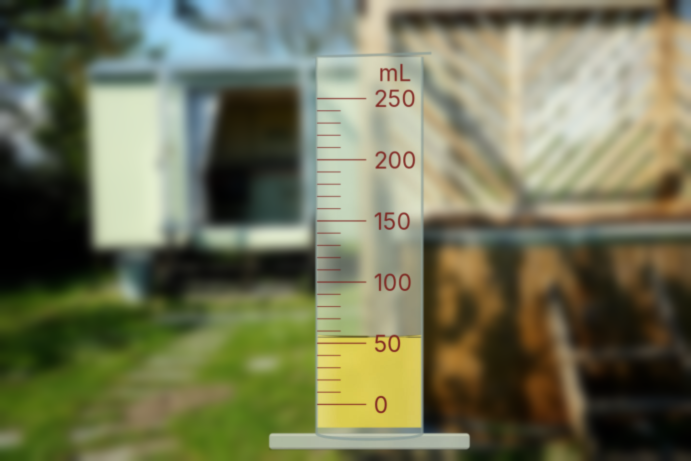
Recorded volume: 55; mL
